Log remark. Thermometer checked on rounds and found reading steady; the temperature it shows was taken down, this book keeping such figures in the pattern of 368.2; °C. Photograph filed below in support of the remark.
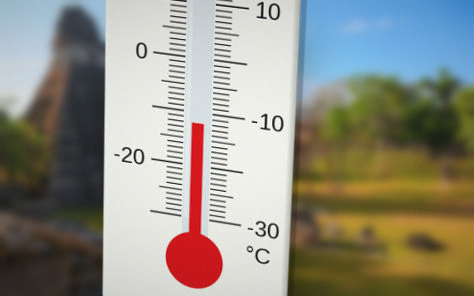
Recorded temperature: -12; °C
